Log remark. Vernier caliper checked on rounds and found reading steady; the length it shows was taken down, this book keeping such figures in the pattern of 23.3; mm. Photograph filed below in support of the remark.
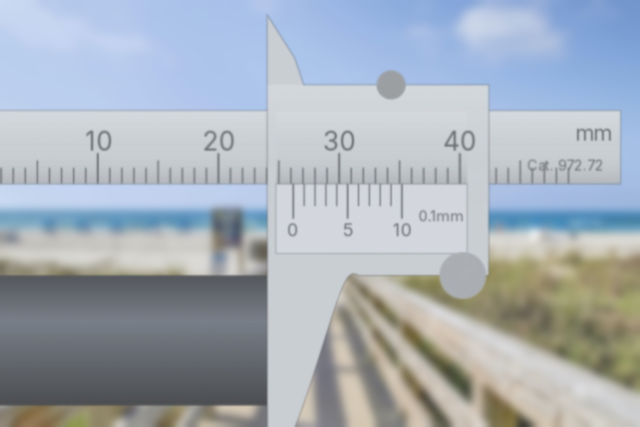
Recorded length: 26.2; mm
